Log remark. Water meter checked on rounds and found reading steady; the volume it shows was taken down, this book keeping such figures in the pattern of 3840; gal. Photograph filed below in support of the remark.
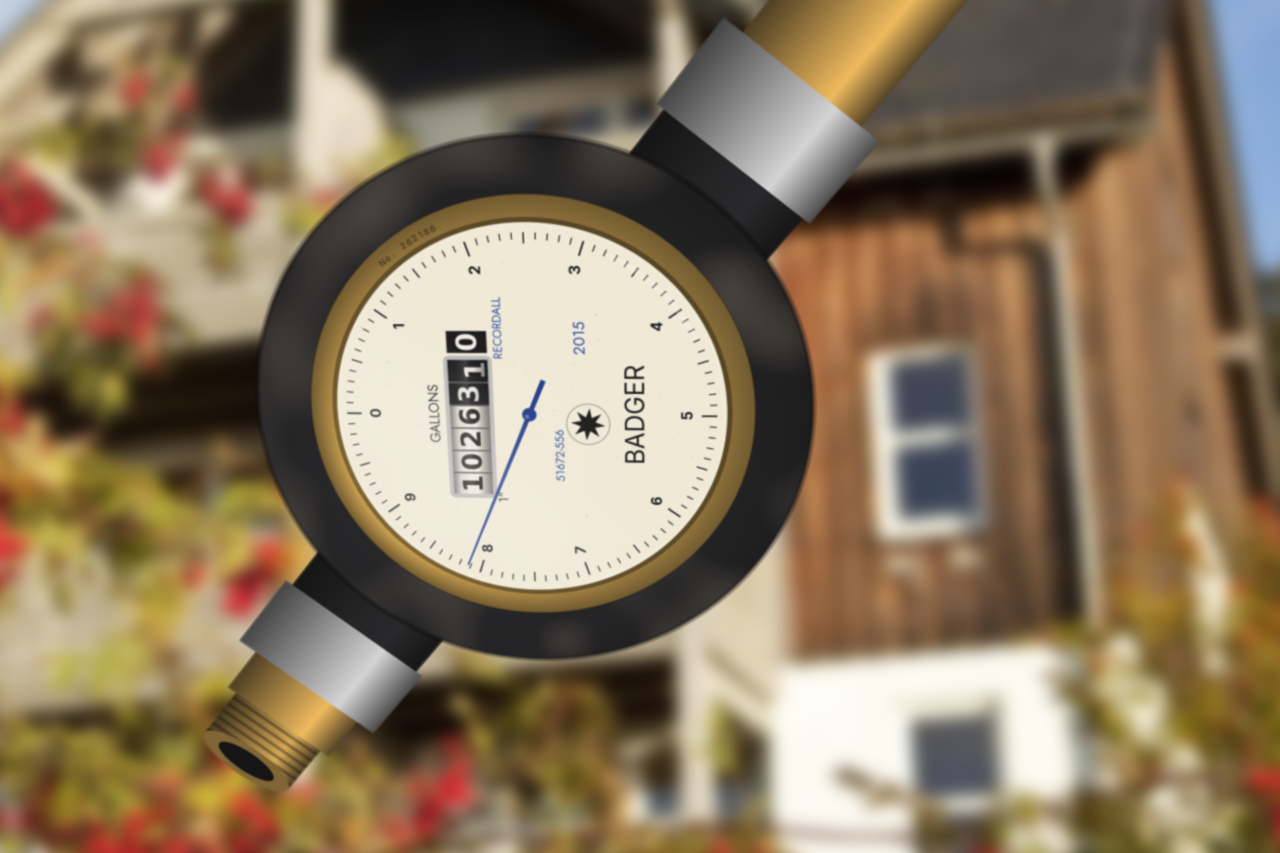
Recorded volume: 1026308.1; gal
